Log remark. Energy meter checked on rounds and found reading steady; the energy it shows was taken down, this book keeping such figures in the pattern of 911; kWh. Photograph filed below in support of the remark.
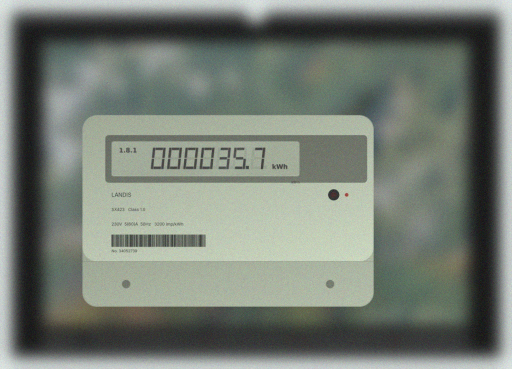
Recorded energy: 35.7; kWh
